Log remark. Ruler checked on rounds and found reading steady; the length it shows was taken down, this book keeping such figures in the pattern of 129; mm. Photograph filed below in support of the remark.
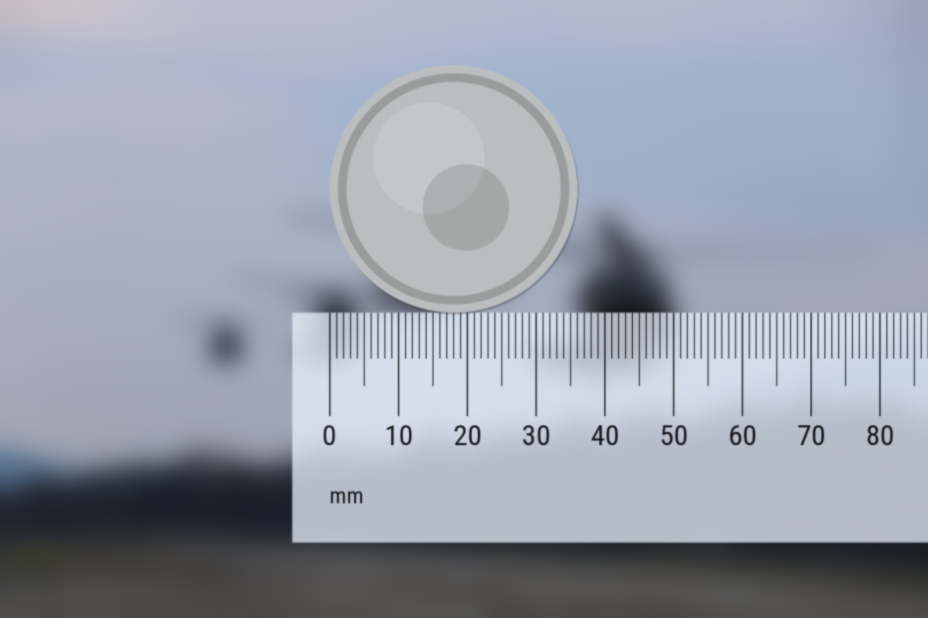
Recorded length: 36; mm
